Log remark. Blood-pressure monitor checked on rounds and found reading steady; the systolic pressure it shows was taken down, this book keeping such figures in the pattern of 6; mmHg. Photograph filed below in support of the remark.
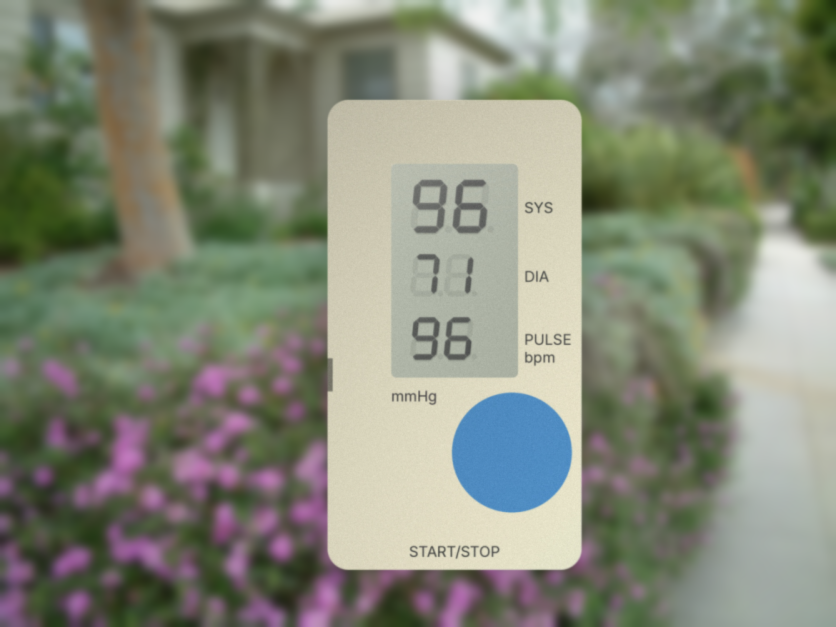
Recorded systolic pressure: 96; mmHg
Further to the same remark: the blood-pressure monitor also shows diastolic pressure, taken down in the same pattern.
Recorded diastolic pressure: 71; mmHg
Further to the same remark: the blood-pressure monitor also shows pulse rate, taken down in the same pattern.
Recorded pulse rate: 96; bpm
